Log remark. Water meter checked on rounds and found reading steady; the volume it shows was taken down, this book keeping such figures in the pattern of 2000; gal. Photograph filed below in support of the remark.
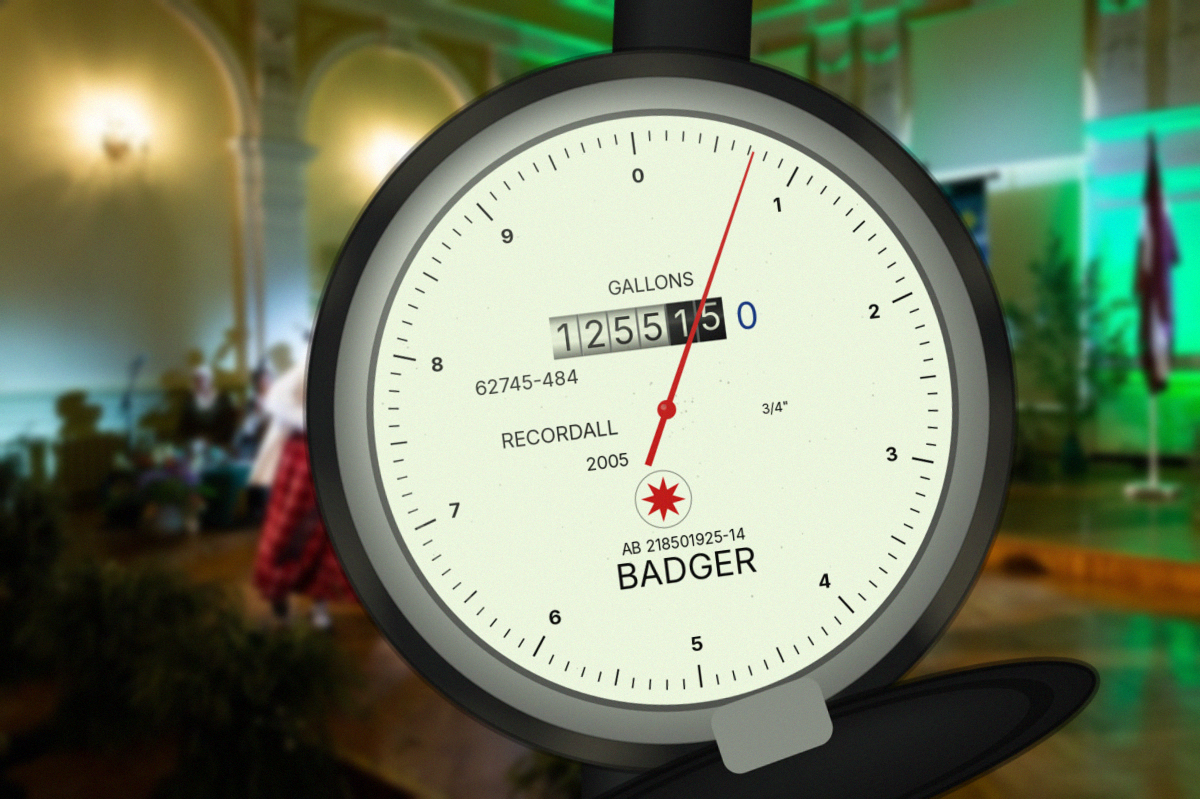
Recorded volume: 1255150.7; gal
